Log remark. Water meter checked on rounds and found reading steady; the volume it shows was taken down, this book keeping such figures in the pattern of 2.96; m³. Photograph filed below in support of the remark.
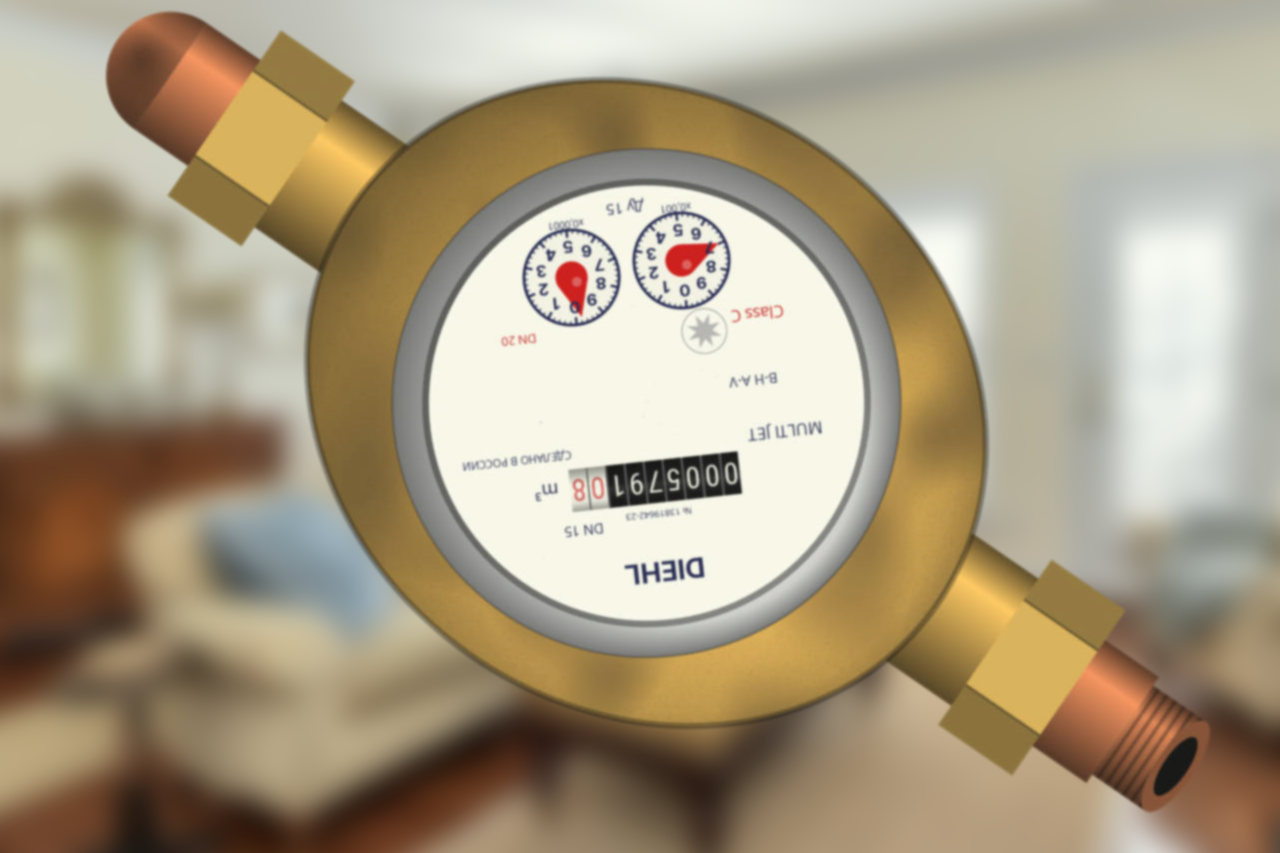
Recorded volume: 5791.0869; m³
